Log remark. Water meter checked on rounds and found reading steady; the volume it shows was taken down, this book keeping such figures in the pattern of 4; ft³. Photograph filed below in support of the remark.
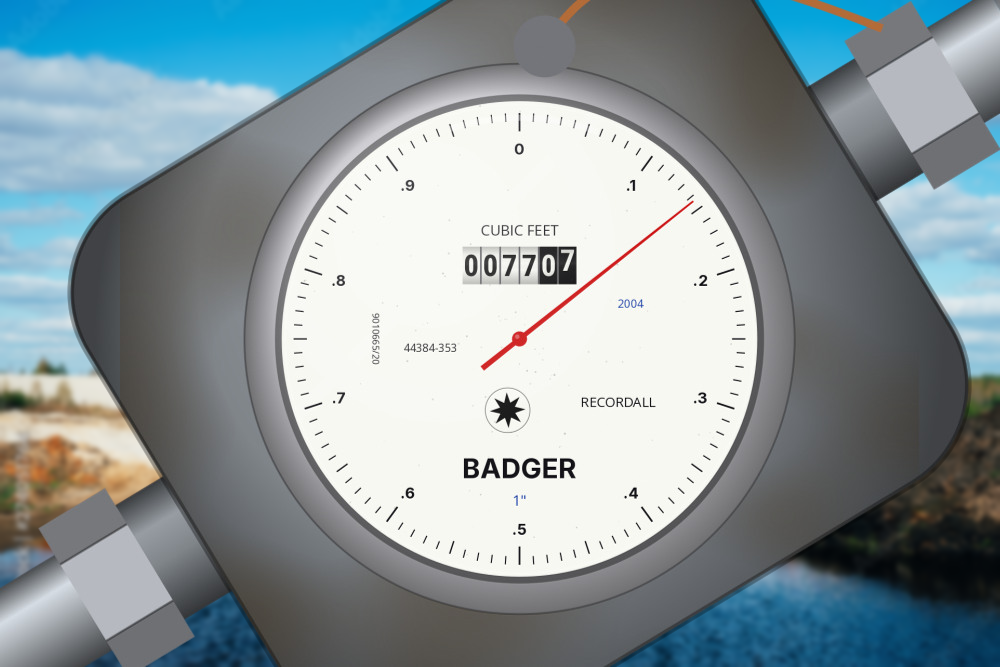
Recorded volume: 7707.14; ft³
